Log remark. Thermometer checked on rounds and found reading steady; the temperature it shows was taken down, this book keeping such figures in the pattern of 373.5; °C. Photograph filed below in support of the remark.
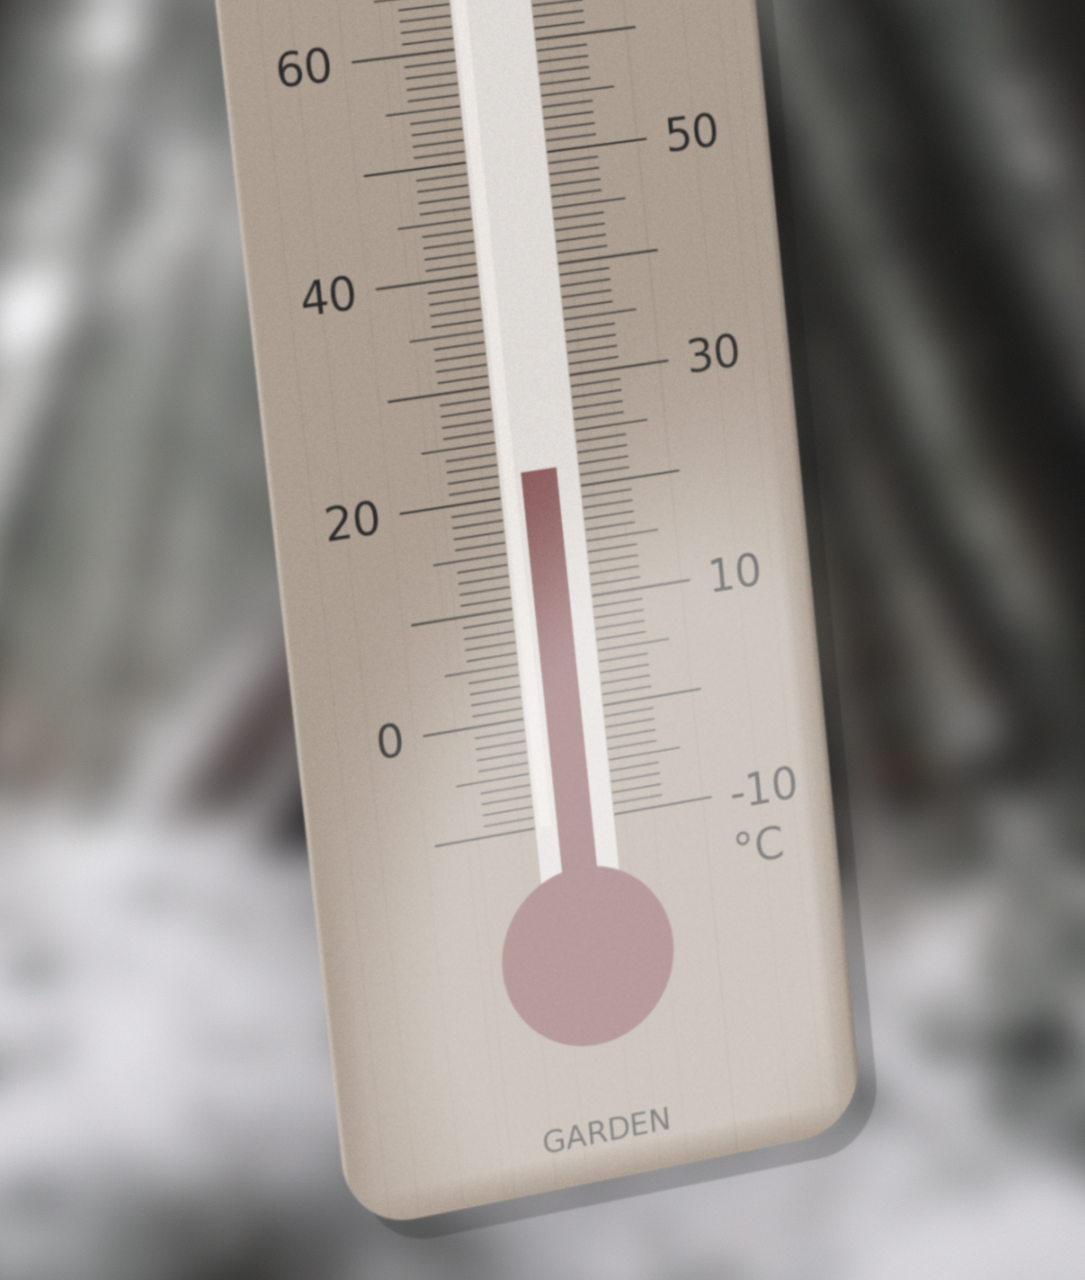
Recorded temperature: 22; °C
